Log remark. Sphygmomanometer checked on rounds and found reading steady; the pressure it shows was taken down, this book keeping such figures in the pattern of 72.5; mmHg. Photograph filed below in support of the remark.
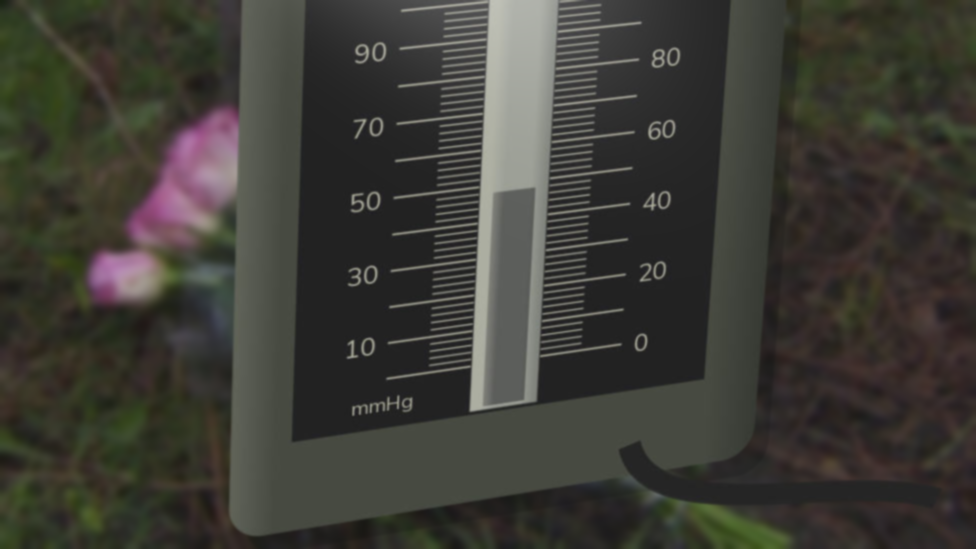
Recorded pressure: 48; mmHg
